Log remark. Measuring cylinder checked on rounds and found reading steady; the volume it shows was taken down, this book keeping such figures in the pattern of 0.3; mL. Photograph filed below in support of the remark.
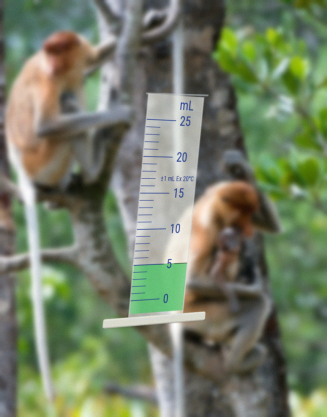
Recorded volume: 5; mL
